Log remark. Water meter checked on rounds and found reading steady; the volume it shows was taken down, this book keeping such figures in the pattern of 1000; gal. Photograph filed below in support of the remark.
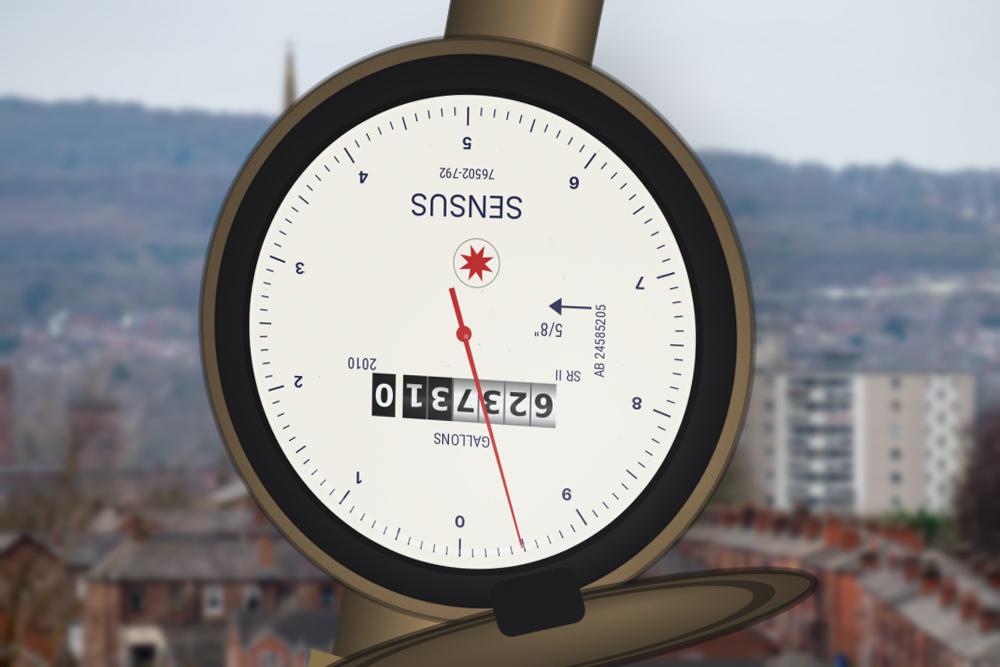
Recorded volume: 6237309.5; gal
